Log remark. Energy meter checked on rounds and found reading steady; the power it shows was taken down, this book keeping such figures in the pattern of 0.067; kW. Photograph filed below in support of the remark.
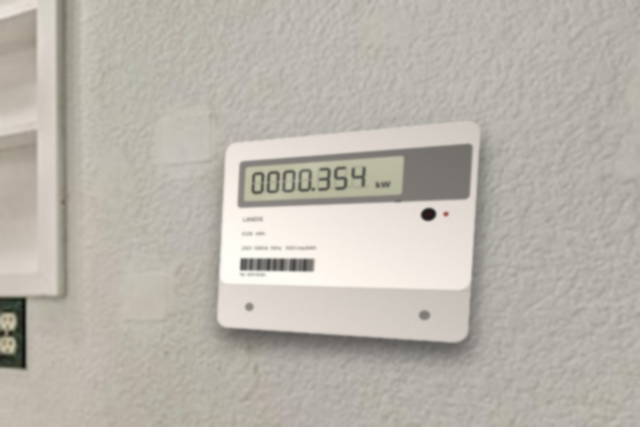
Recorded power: 0.354; kW
